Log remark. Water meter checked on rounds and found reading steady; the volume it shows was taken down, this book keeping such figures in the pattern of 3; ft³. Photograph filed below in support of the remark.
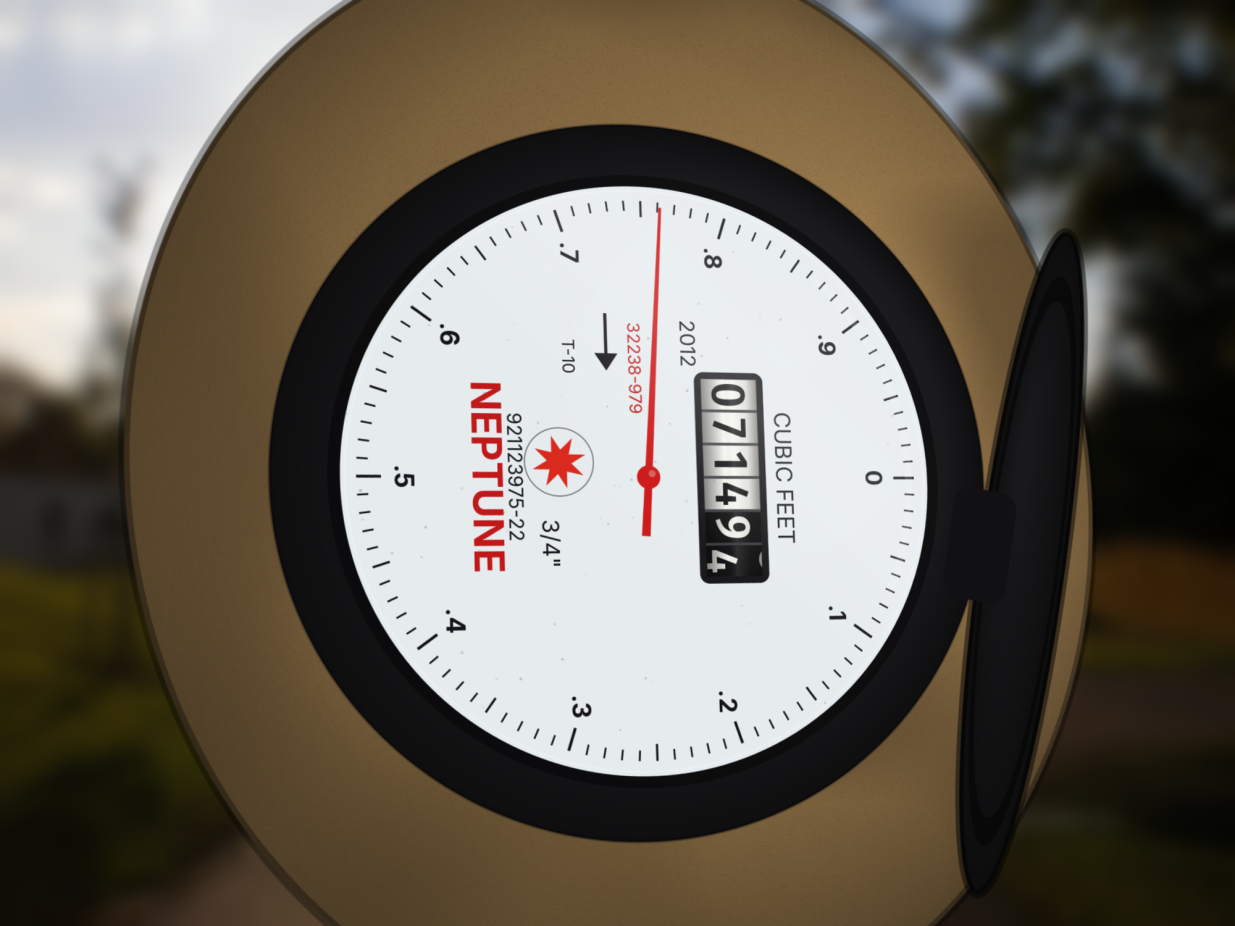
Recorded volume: 71493.76; ft³
